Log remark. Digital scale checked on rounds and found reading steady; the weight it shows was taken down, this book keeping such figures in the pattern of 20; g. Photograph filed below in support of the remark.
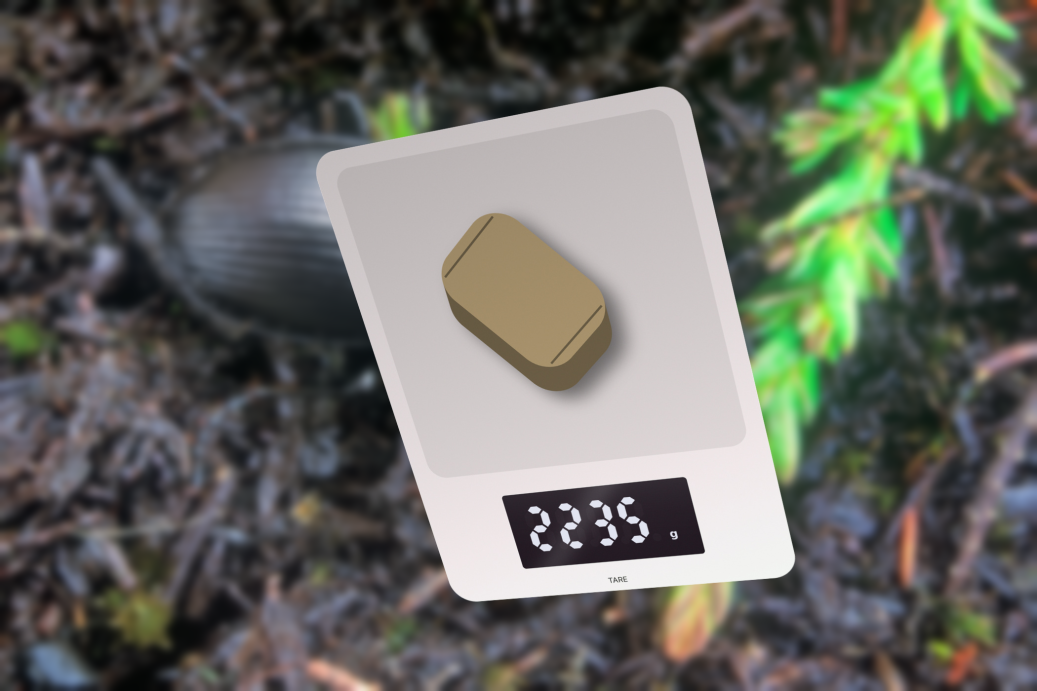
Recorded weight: 2235; g
